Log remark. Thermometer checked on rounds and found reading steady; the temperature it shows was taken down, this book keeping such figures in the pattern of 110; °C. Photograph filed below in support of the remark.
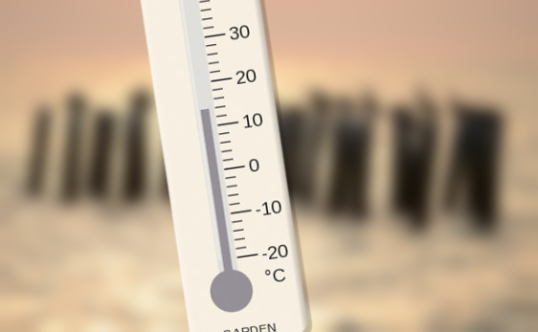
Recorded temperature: 14; °C
